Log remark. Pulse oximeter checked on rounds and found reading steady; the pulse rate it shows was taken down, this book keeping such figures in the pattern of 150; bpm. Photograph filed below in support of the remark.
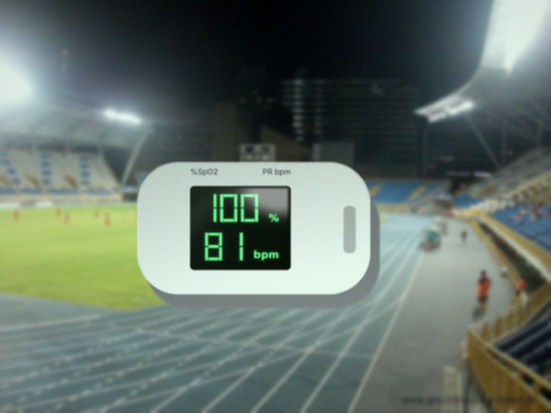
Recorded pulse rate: 81; bpm
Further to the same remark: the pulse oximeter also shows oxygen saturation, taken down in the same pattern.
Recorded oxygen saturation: 100; %
